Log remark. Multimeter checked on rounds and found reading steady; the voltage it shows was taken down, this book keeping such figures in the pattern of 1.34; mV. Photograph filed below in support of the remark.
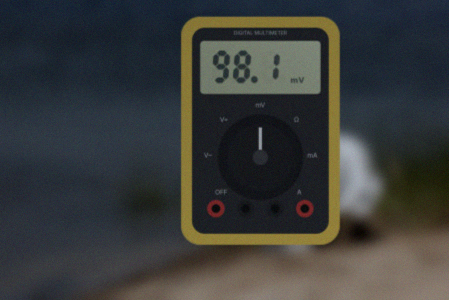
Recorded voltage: 98.1; mV
